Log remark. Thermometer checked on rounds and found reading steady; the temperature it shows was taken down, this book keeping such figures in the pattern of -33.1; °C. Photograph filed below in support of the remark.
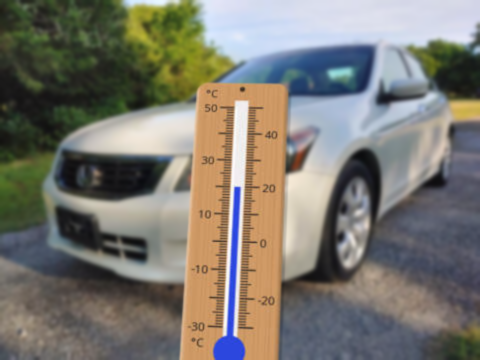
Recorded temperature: 20; °C
